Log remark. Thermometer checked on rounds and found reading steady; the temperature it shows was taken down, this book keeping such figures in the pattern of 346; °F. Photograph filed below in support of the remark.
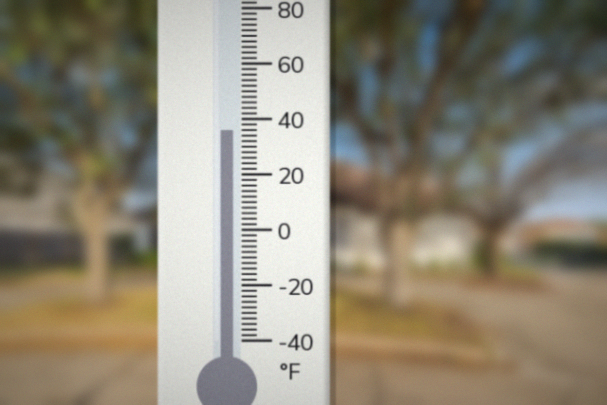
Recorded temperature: 36; °F
